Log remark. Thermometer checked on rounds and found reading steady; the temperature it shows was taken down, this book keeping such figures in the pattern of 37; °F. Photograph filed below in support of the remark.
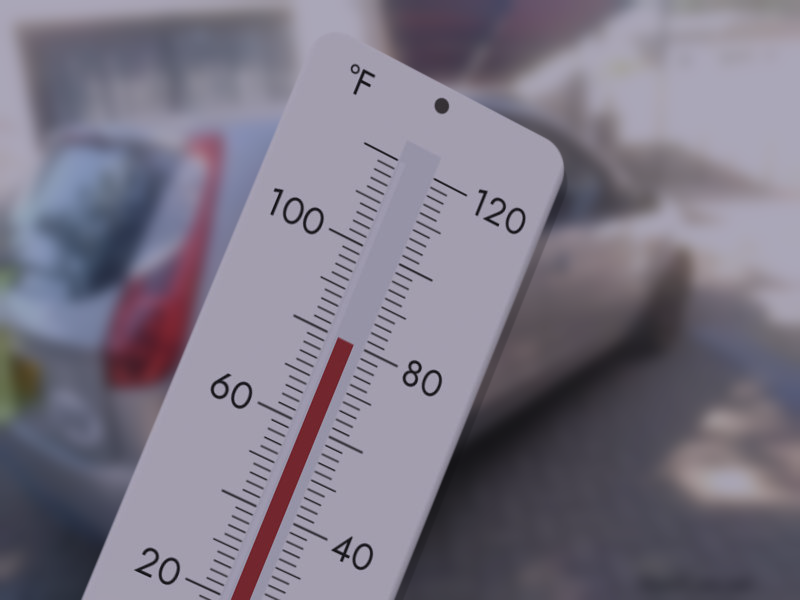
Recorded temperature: 80; °F
